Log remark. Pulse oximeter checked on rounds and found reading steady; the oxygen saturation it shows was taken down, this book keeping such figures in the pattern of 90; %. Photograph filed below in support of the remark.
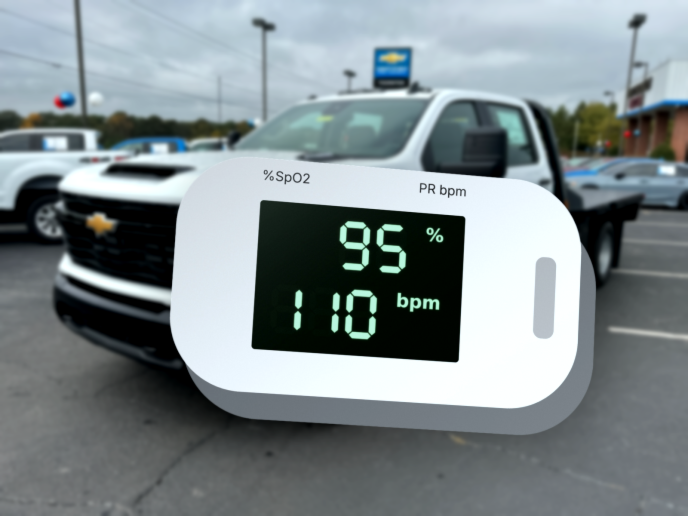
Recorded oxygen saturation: 95; %
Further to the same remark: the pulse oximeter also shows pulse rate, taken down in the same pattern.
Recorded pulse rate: 110; bpm
